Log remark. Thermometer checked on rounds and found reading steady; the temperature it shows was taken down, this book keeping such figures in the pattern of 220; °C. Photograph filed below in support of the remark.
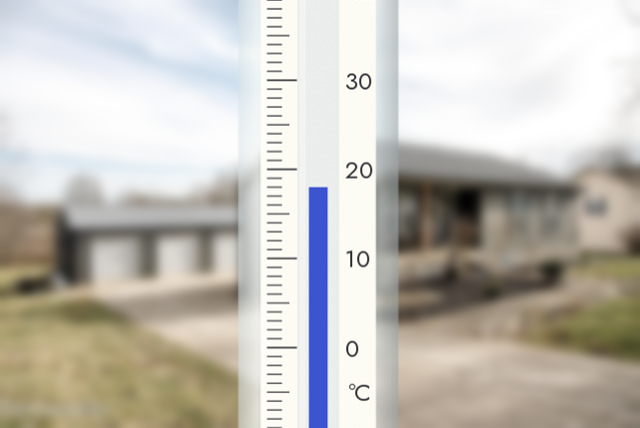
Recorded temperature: 18; °C
